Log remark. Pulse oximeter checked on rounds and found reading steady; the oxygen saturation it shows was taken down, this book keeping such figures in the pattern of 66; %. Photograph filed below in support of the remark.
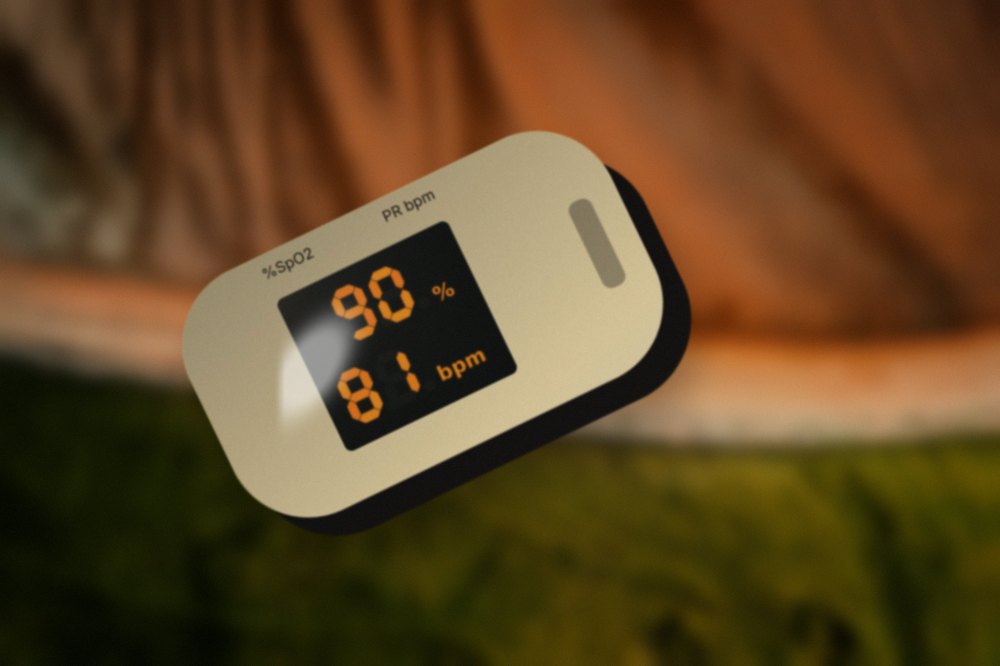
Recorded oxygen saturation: 90; %
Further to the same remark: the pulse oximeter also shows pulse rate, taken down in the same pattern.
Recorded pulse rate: 81; bpm
